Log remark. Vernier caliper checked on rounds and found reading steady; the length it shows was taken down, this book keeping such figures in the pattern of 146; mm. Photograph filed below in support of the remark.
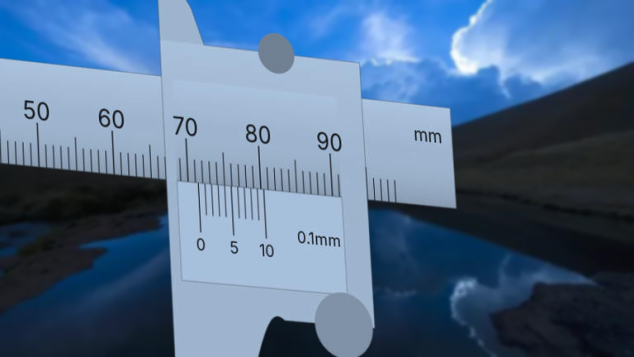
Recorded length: 71.4; mm
